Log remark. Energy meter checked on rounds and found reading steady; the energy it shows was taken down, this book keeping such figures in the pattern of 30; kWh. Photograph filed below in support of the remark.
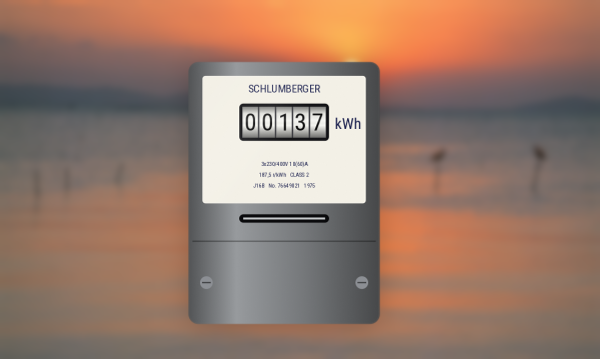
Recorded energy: 137; kWh
